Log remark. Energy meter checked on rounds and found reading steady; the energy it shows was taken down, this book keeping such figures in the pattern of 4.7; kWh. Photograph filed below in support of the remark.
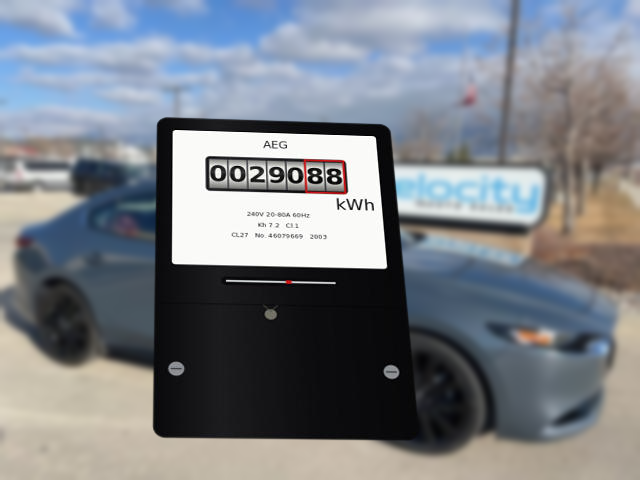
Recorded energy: 290.88; kWh
